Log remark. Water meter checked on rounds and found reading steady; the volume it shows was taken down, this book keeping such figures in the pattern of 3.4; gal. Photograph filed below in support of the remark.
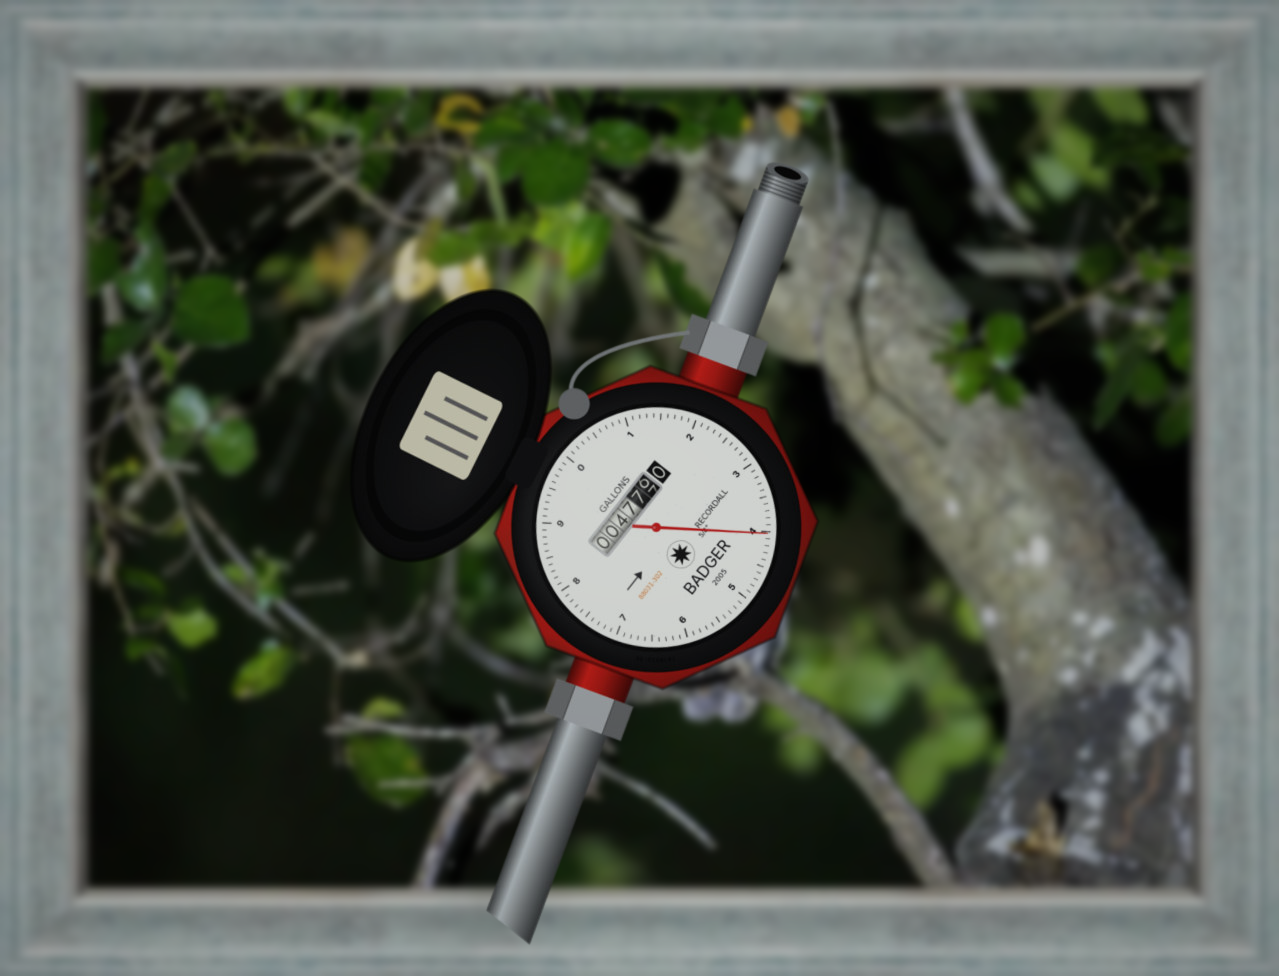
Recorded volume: 47764.0; gal
